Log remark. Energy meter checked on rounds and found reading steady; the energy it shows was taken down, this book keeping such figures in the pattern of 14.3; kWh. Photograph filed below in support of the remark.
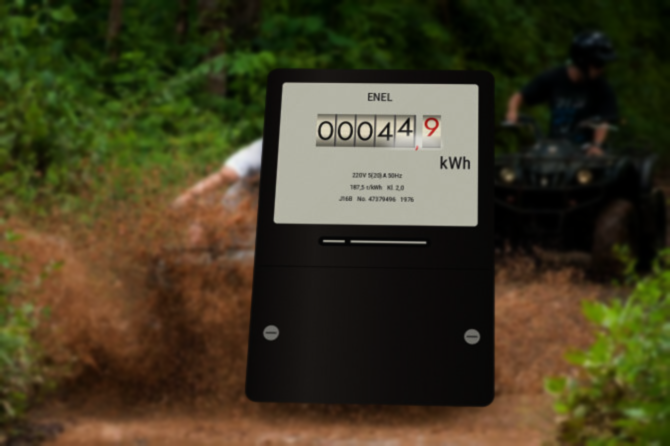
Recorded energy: 44.9; kWh
